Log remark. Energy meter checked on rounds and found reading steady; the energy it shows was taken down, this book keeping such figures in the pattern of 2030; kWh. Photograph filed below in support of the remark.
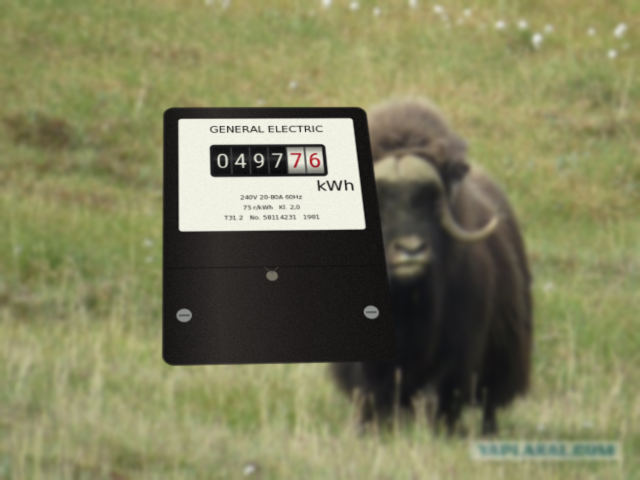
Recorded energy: 497.76; kWh
